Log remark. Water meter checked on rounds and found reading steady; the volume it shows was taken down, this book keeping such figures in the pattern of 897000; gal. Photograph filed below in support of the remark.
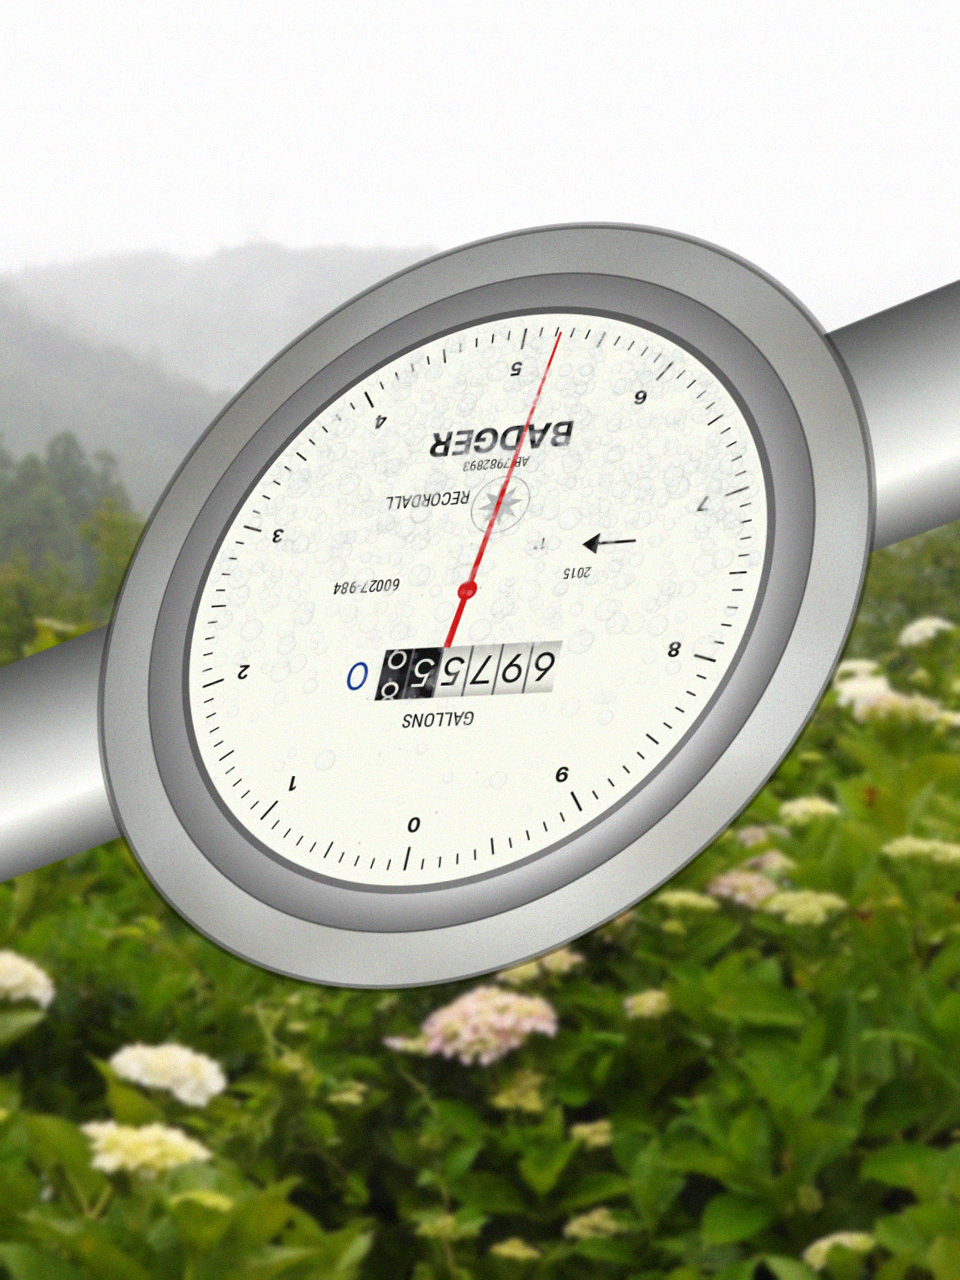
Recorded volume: 6975585.2; gal
